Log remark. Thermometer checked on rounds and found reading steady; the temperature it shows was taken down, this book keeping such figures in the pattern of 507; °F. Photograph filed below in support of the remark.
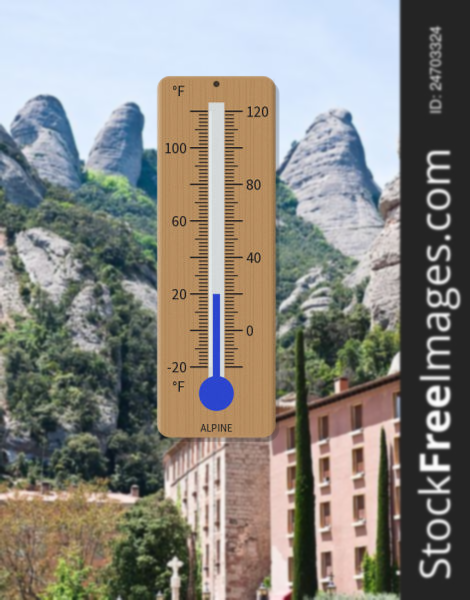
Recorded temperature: 20; °F
